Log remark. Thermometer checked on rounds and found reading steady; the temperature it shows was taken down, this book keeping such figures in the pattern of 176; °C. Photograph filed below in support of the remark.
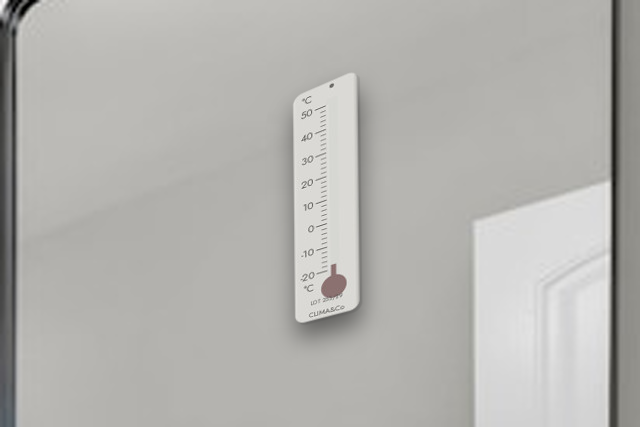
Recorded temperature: -18; °C
